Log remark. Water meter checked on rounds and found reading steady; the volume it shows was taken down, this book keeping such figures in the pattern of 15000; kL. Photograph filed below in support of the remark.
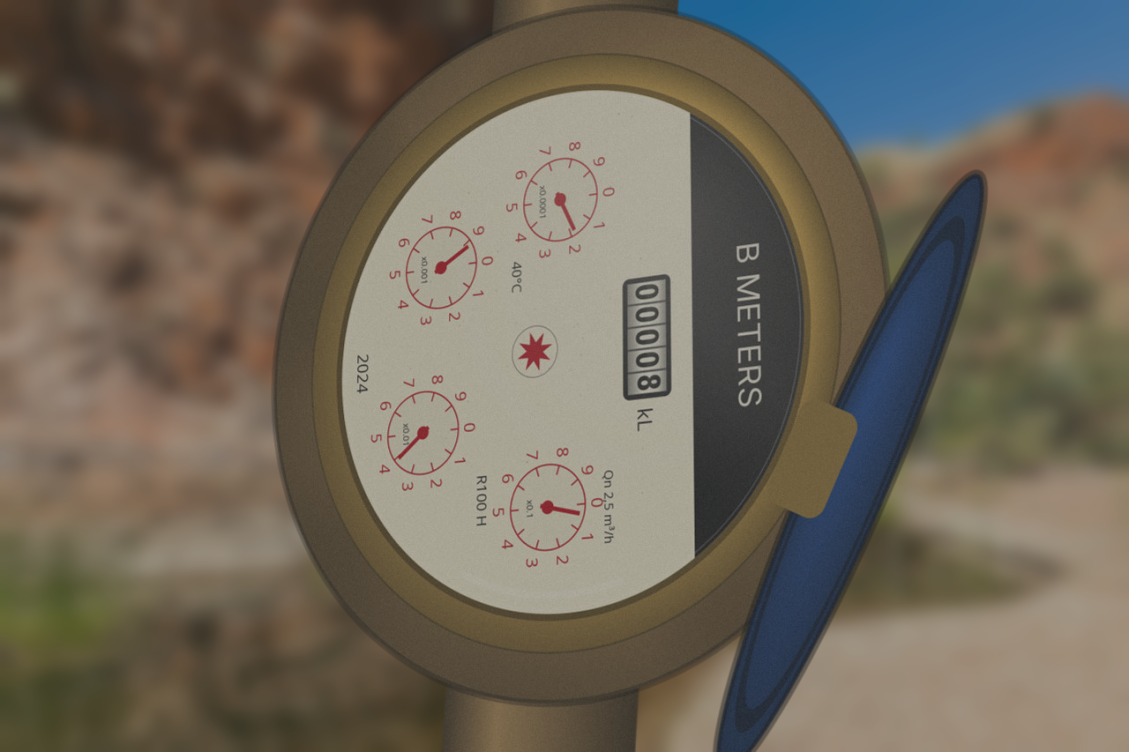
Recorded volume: 8.0391; kL
